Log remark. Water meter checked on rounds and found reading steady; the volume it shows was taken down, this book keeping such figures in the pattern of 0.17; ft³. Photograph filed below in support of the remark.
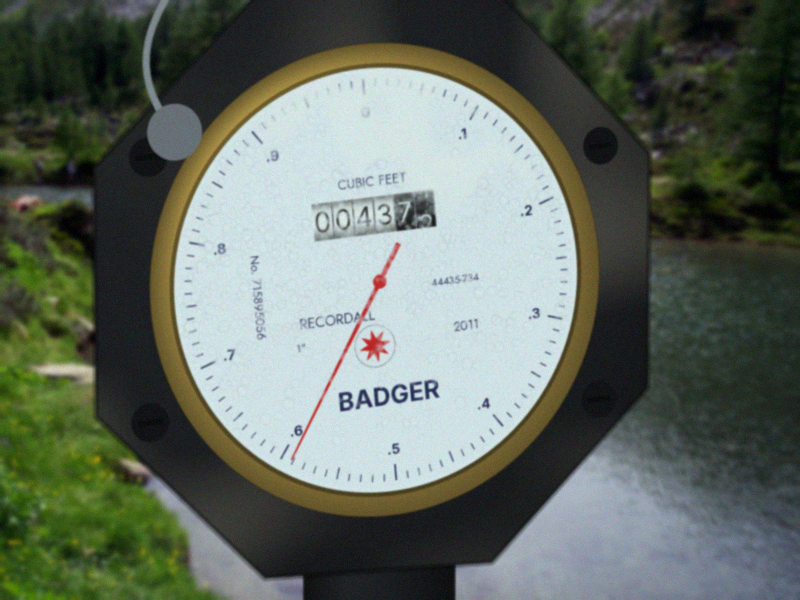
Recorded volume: 4371.59; ft³
